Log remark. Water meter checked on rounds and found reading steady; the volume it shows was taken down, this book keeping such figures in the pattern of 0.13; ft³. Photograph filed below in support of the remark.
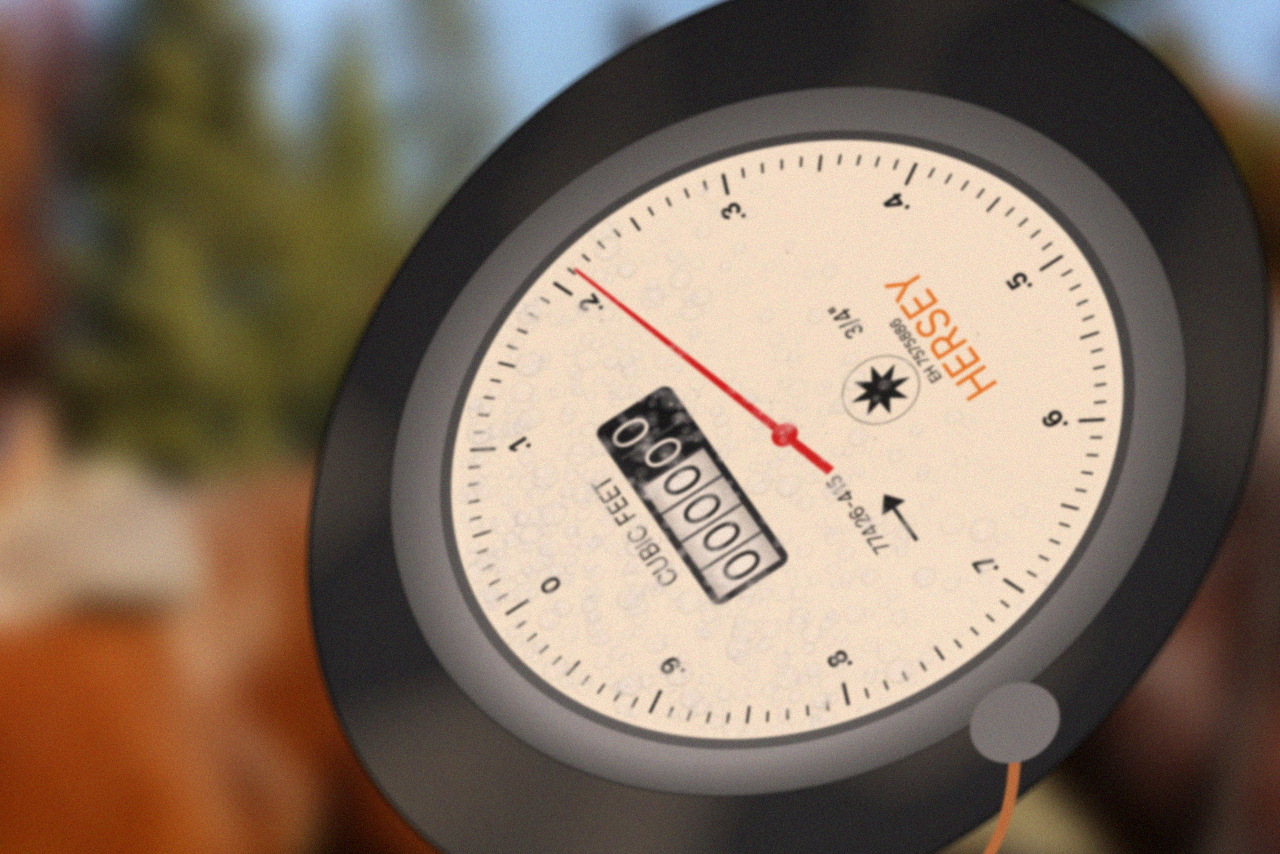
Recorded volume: 0.21; ft³
